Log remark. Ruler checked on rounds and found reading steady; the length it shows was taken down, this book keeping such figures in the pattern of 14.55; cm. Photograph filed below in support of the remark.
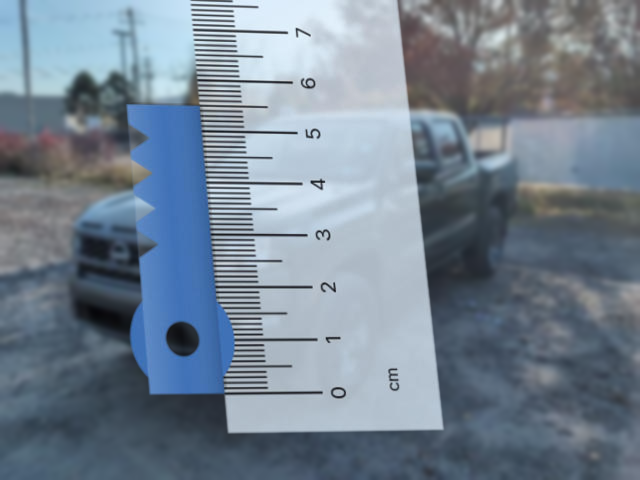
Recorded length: 5.5; cm
